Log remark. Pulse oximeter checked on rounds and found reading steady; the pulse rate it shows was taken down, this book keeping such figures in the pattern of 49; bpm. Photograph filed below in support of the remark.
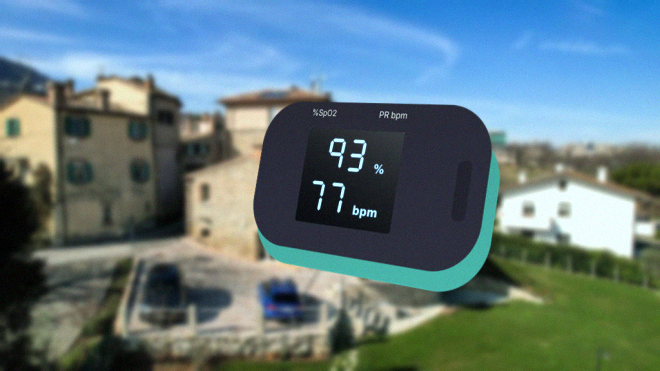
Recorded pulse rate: 77; bpm
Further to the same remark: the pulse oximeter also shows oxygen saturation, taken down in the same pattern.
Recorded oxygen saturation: 93; %
